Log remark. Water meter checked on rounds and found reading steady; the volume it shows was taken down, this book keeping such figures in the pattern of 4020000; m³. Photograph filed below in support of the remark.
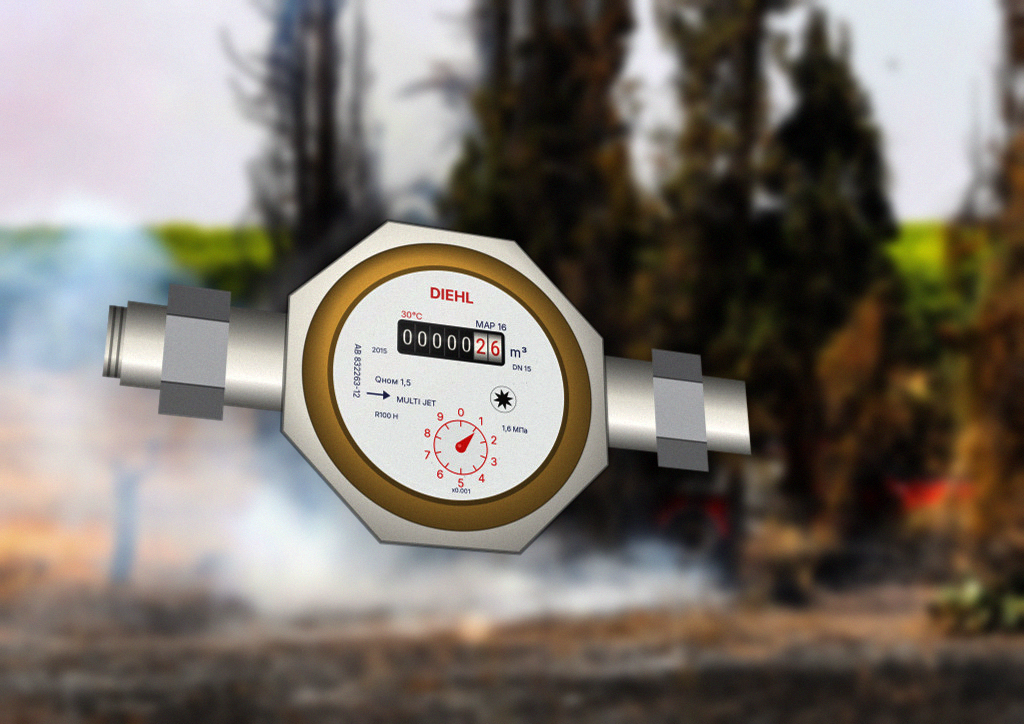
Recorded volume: 0.261; m³
